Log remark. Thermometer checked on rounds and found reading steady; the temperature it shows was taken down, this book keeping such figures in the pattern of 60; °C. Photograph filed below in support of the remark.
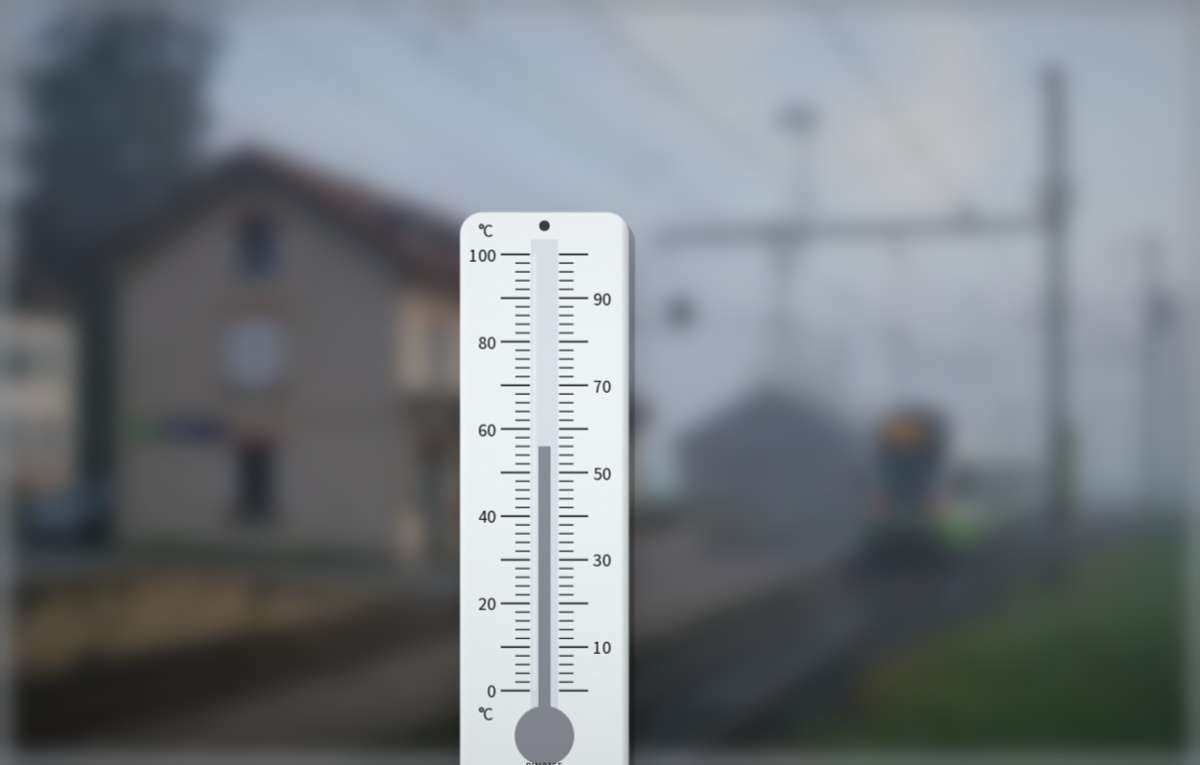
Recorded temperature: 56; °C
